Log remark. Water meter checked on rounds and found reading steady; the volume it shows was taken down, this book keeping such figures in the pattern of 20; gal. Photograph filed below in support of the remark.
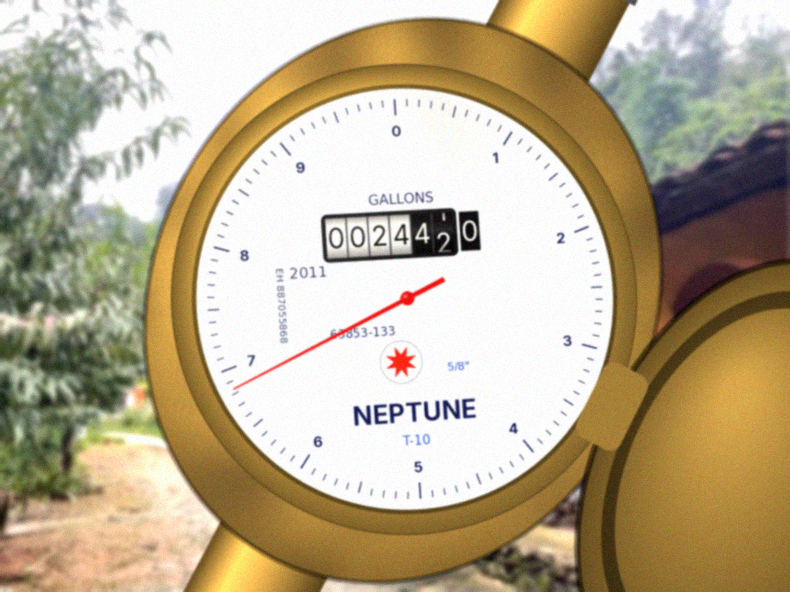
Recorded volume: 24416.8; gal
